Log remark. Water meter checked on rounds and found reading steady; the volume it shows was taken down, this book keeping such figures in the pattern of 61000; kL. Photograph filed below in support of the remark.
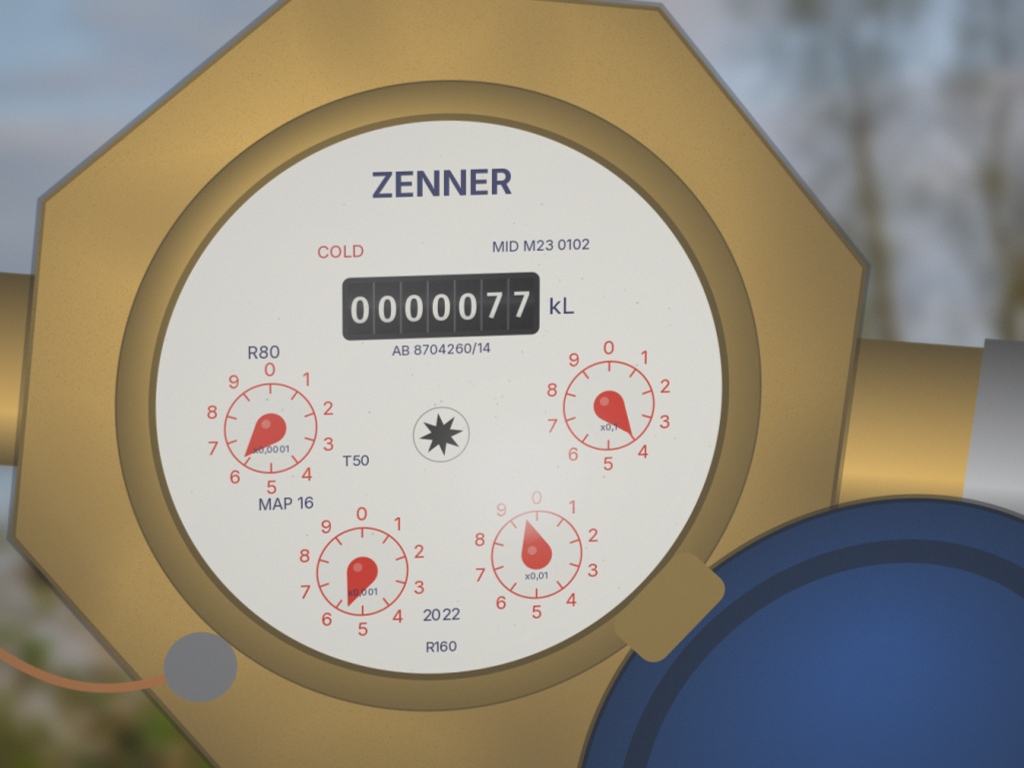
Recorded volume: 77.3956; kL
